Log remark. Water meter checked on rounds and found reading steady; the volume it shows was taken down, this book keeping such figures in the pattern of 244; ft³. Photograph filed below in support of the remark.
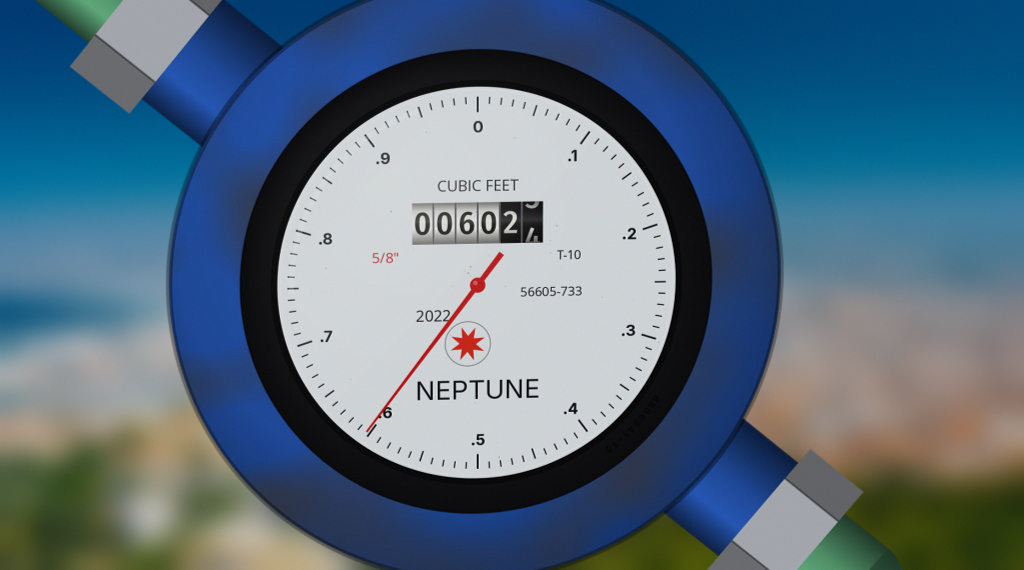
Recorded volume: 6023.60; ft³
